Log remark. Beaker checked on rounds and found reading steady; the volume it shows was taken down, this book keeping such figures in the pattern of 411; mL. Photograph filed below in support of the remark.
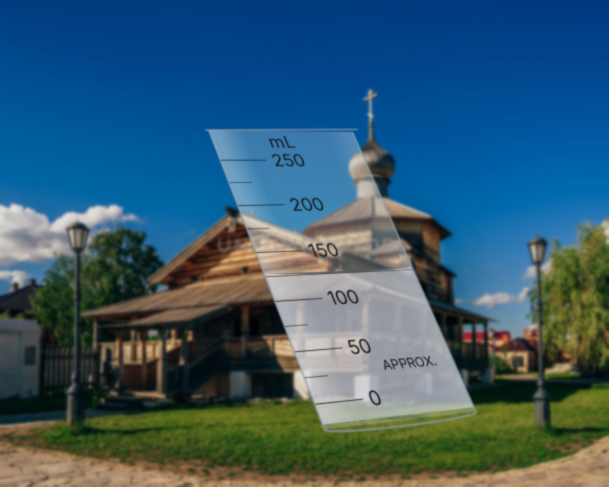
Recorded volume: 125; mL
